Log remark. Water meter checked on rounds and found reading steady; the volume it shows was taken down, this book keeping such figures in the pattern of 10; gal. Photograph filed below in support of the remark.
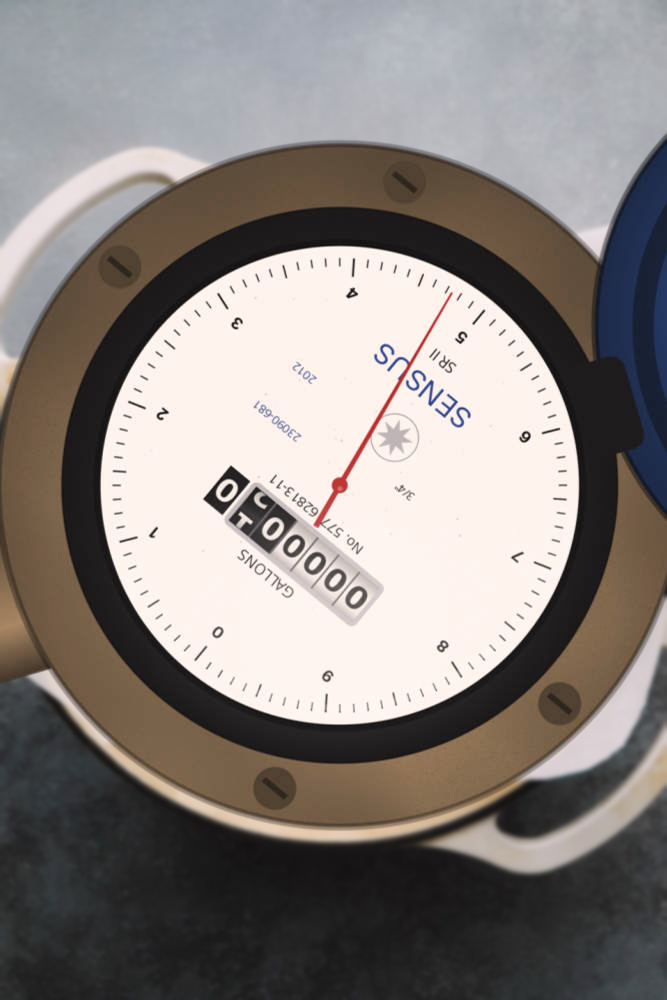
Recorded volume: 14.7; gal
